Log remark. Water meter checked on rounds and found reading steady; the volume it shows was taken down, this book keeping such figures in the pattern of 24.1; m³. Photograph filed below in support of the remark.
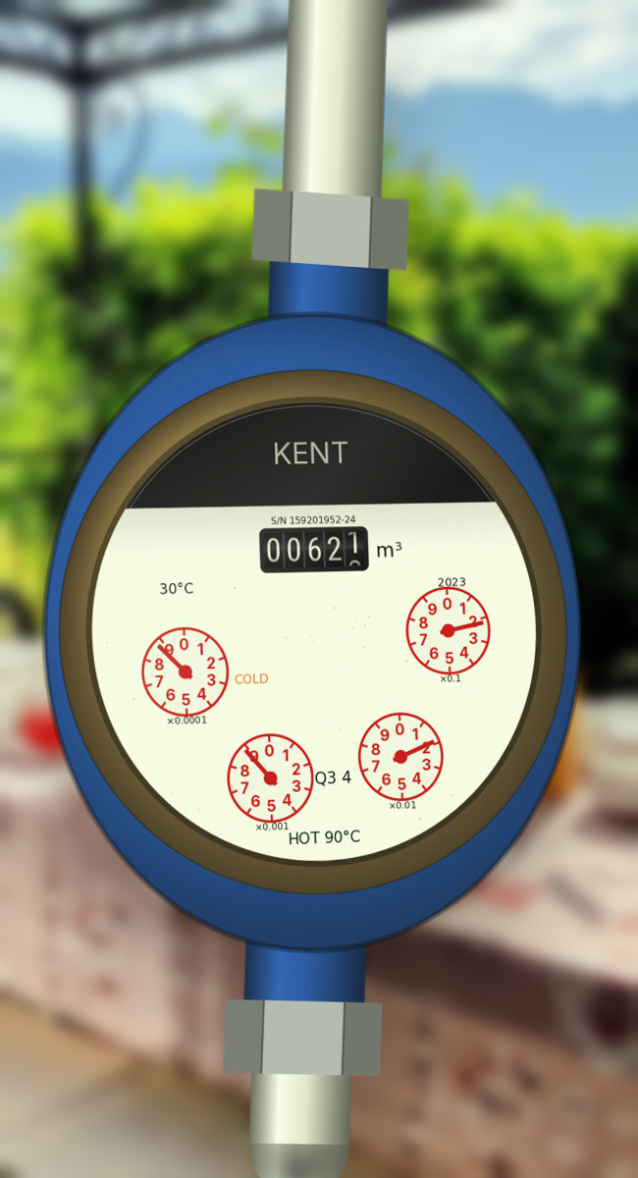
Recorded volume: 621.2188; m³
